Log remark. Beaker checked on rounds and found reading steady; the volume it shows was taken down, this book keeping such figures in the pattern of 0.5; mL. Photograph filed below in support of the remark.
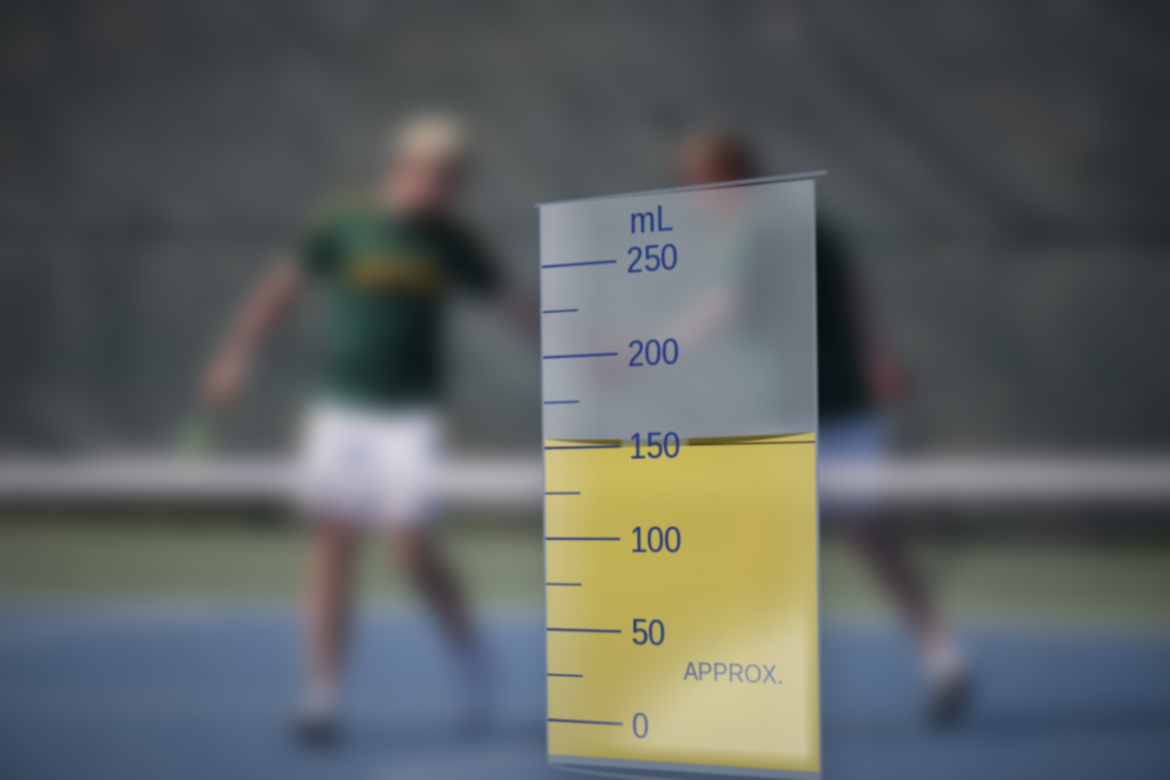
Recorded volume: 150; mL
